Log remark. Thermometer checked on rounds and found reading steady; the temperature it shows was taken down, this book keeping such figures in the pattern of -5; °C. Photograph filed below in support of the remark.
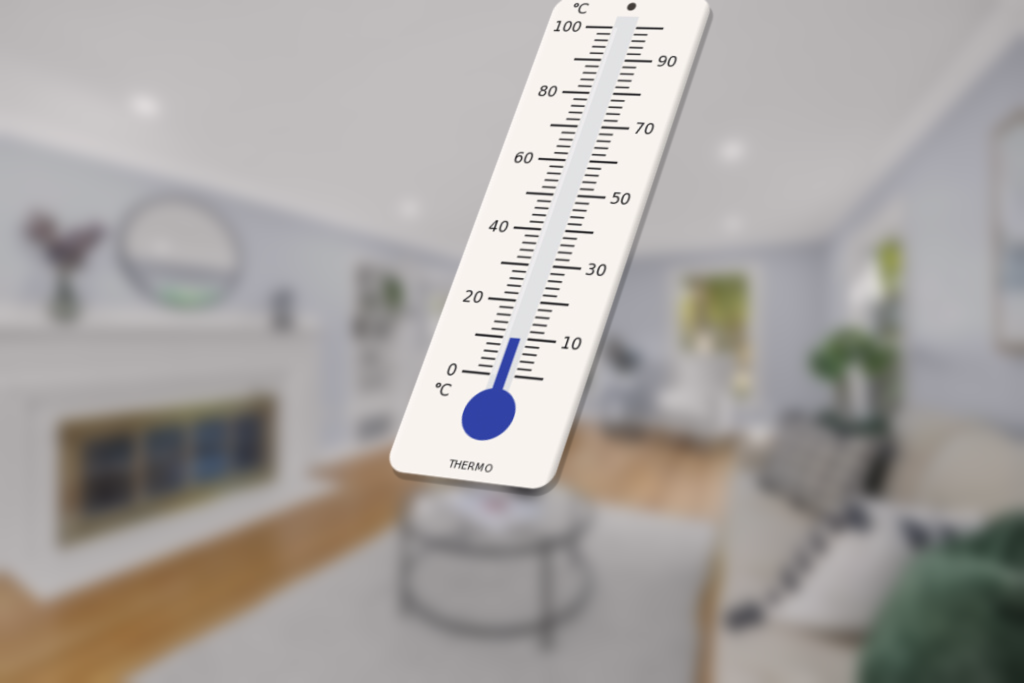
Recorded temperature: 10; °C
